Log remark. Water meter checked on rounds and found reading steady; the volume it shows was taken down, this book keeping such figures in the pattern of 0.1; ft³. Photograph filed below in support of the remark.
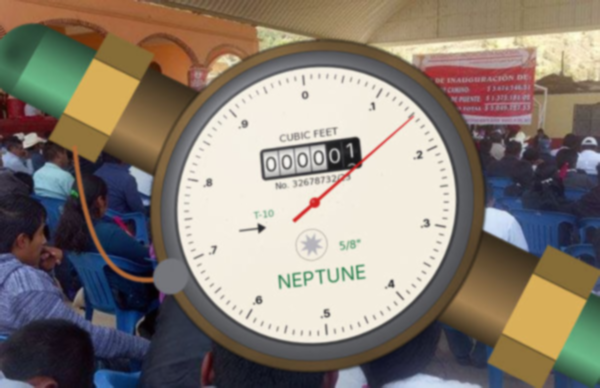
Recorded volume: 1.15; ft³
